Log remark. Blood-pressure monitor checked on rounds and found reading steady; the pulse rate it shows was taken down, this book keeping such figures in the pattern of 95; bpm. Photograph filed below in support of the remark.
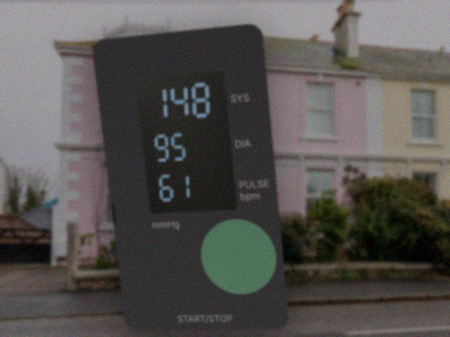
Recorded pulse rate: 61; bpm
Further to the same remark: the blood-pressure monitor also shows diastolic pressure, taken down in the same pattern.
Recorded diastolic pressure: 95; mmHg
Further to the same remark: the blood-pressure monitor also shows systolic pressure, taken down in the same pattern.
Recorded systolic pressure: 148; mmHg
